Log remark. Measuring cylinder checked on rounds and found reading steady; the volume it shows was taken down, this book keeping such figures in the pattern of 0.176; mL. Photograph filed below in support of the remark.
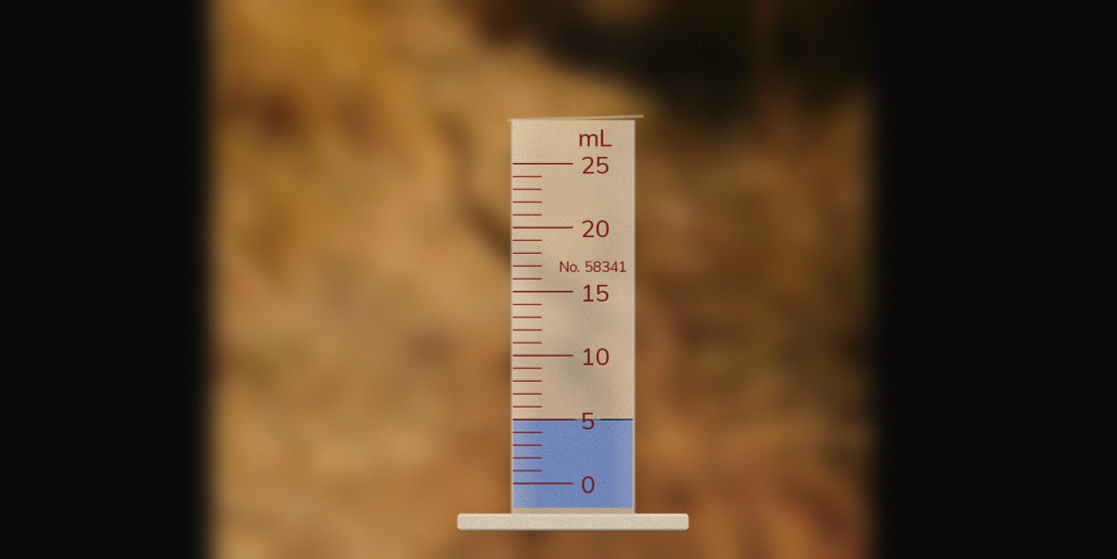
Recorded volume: 5; mL
